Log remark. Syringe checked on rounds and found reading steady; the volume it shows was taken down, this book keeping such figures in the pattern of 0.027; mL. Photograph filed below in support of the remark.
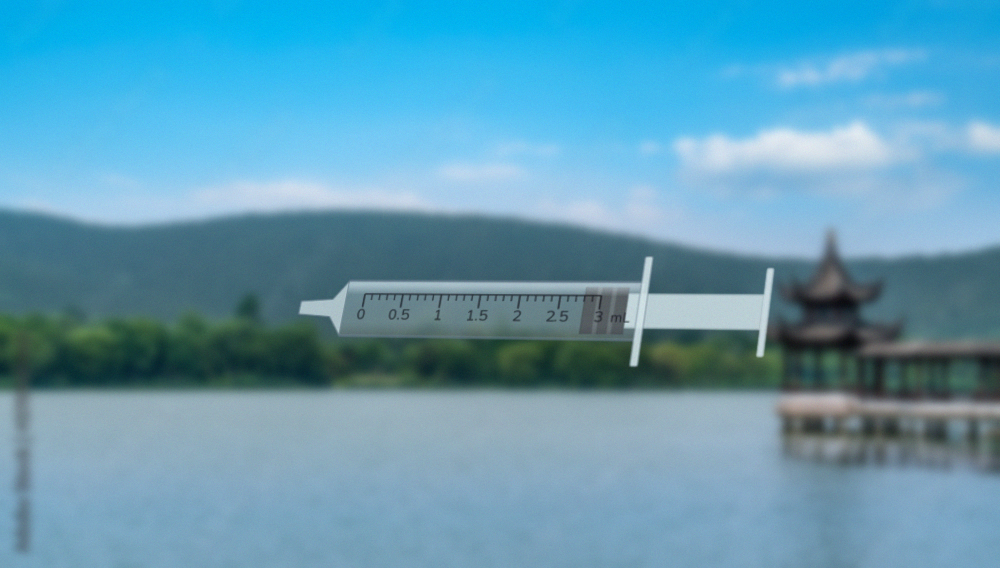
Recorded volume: 2.8; mL
